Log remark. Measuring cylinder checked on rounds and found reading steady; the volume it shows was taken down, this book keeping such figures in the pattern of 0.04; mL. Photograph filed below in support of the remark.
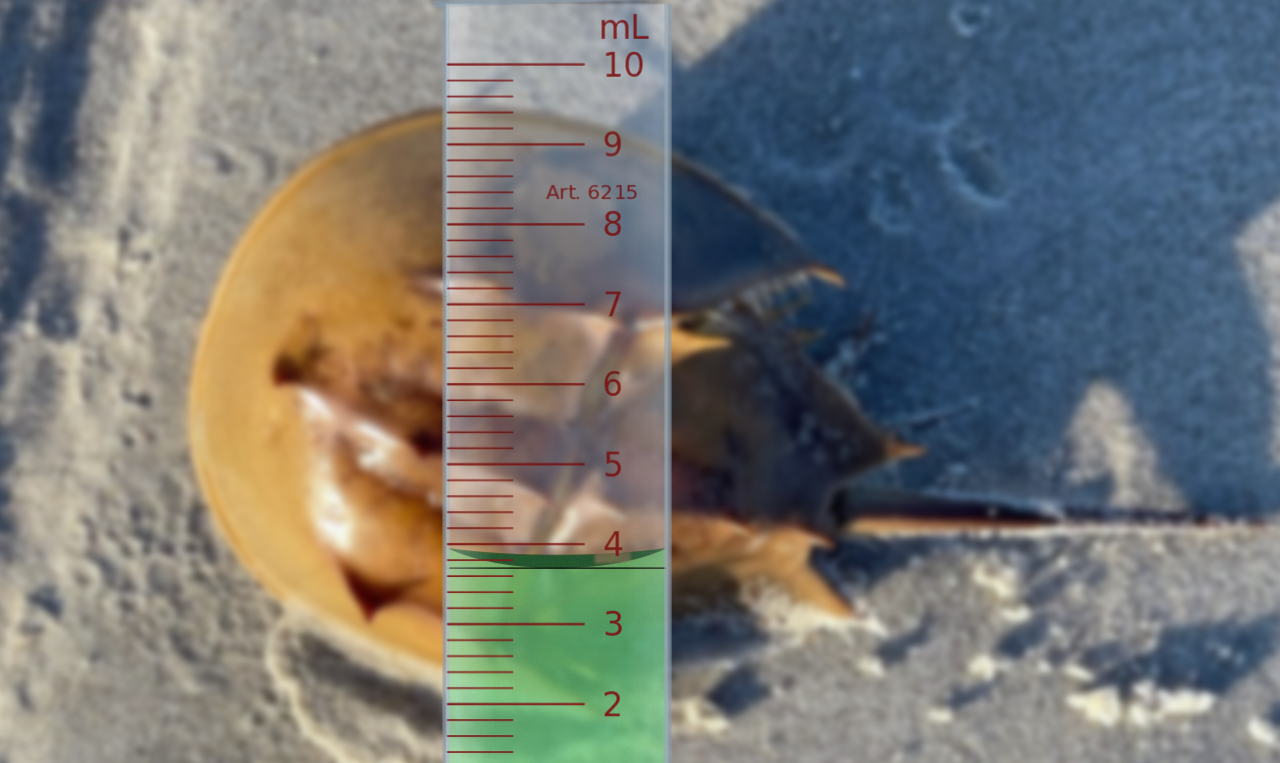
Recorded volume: 3.7; mL
